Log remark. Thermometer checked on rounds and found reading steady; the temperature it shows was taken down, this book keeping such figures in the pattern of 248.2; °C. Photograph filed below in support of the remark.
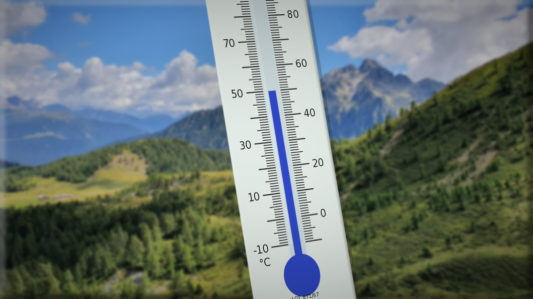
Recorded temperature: 50; °C
